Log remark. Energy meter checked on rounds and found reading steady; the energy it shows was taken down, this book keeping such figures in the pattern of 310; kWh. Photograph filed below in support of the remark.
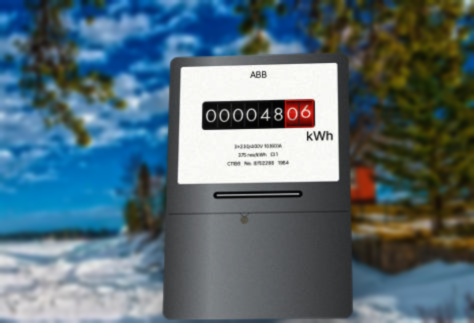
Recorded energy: 48.06; kWh
